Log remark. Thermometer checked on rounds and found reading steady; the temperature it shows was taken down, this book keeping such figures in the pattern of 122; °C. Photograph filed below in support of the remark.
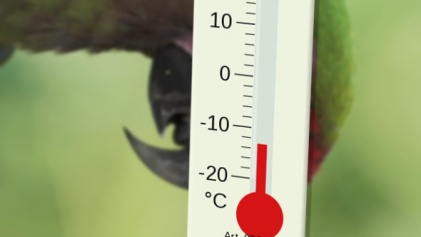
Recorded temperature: -13; °C
